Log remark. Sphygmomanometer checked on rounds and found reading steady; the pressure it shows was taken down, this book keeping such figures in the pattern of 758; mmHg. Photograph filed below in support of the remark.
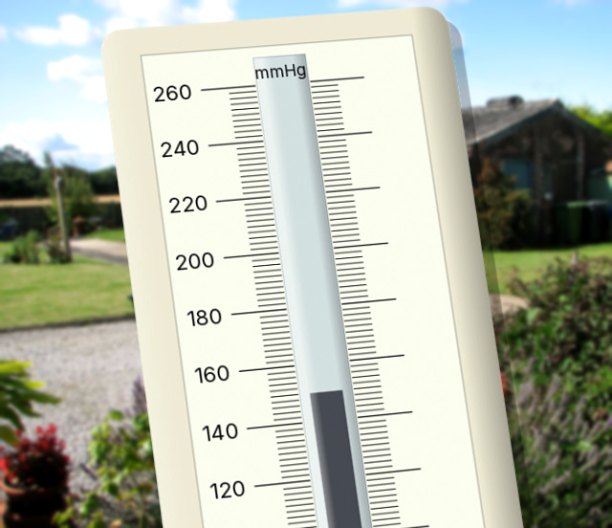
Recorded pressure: 150; mmHg
